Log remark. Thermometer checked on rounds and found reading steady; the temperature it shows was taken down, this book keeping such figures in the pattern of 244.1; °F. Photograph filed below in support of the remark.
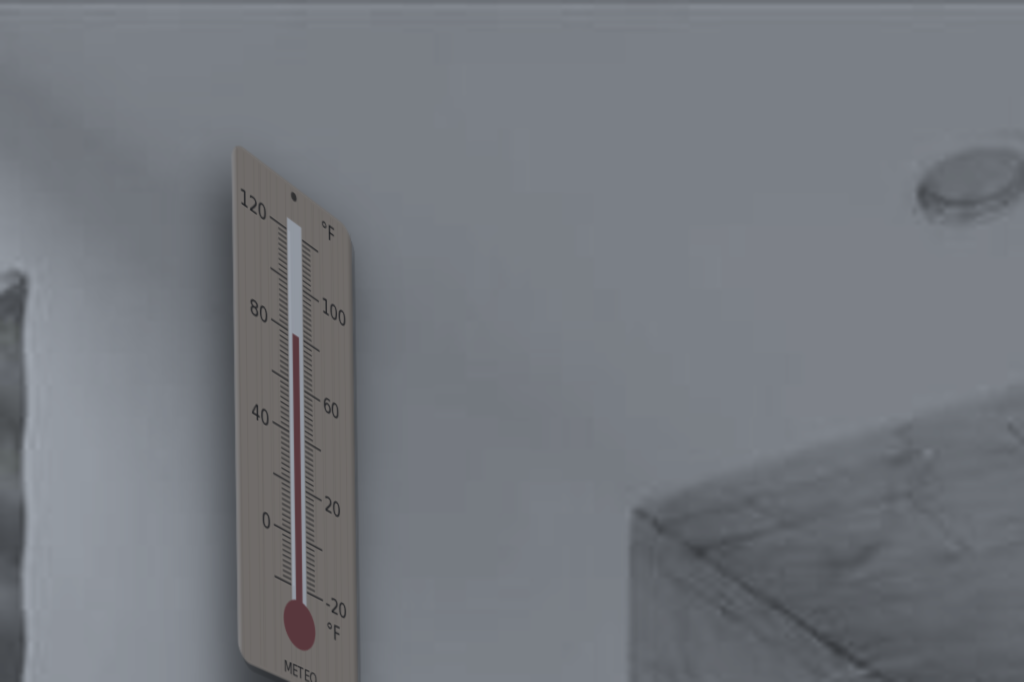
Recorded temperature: 80; °F
